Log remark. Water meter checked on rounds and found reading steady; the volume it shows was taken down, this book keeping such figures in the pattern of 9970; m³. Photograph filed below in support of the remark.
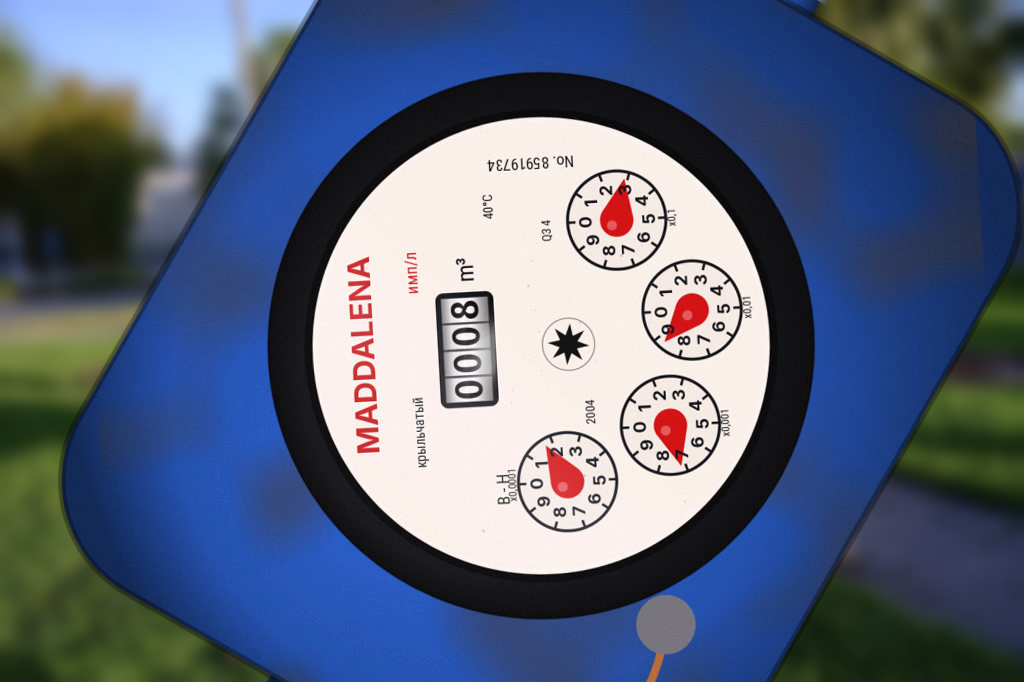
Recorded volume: 8.2871; m³
